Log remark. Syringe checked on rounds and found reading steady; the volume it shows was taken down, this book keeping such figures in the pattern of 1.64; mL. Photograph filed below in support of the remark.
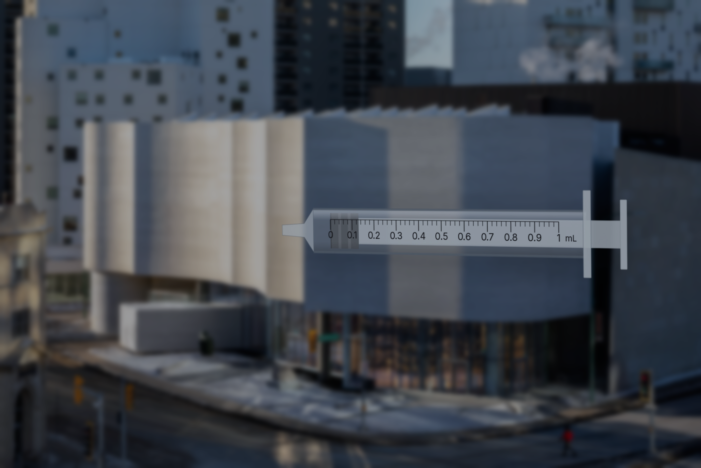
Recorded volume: 0; mL
